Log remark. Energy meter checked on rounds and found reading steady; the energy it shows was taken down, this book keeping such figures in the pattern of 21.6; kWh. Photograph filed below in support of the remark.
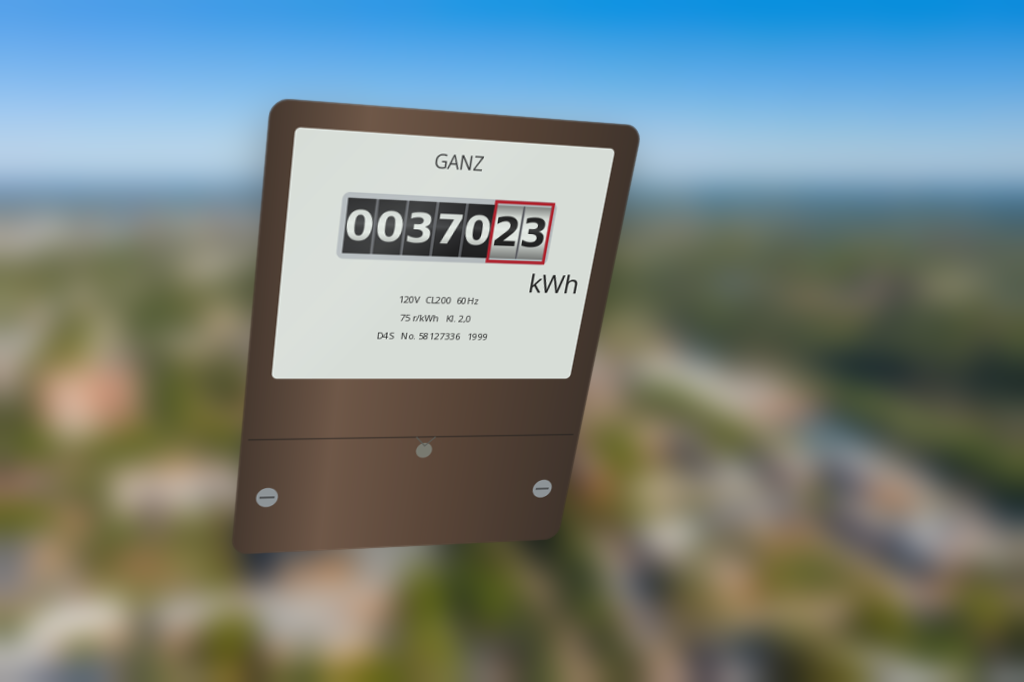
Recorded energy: 370.23; kWh
